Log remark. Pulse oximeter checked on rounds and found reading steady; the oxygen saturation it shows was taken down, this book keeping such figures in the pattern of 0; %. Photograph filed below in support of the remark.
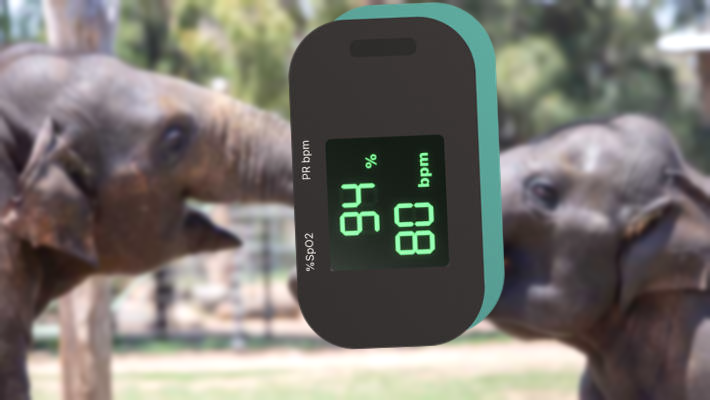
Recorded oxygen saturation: 94; %
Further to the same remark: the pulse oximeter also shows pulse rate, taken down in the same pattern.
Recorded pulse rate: 80; bpm
